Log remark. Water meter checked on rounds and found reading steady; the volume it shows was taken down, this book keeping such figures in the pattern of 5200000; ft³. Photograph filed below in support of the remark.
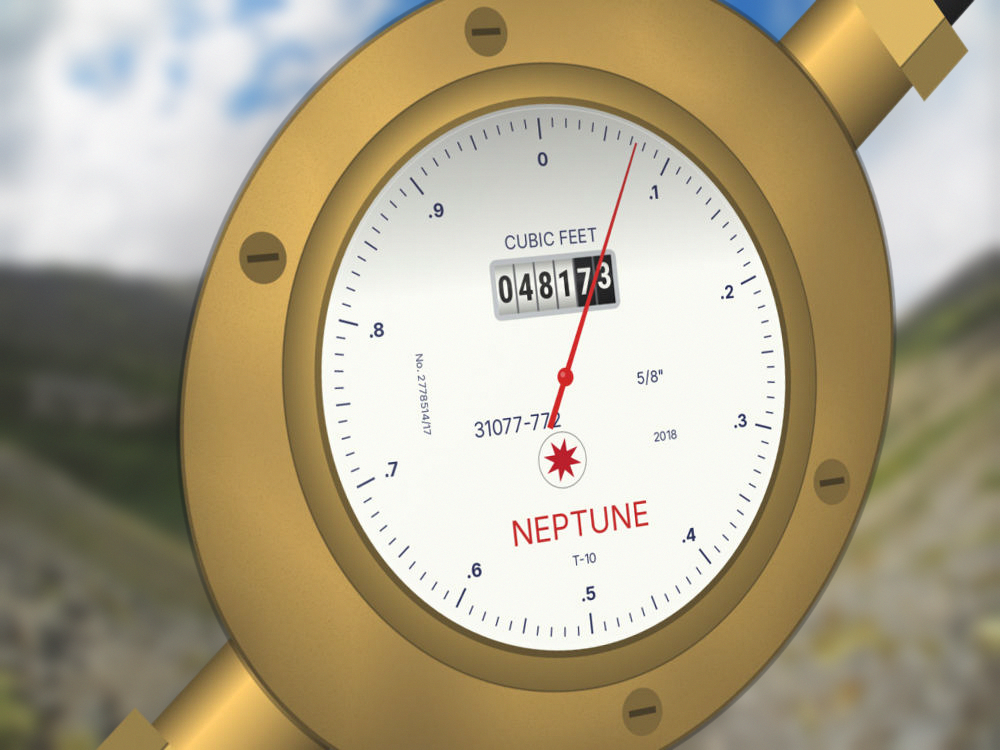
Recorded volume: 48173.07; ft³
